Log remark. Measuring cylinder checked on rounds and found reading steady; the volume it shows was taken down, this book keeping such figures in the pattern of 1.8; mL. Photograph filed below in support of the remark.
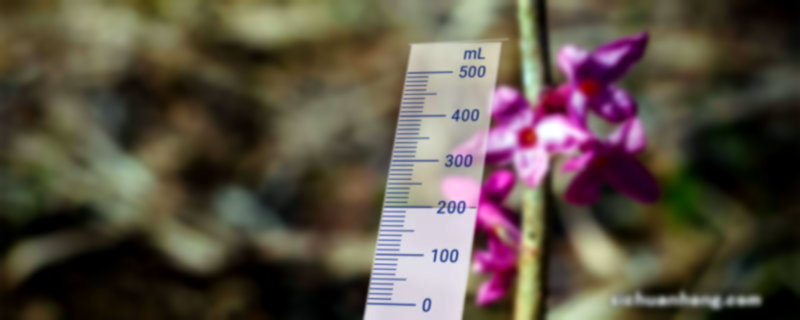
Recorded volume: 200; mL
